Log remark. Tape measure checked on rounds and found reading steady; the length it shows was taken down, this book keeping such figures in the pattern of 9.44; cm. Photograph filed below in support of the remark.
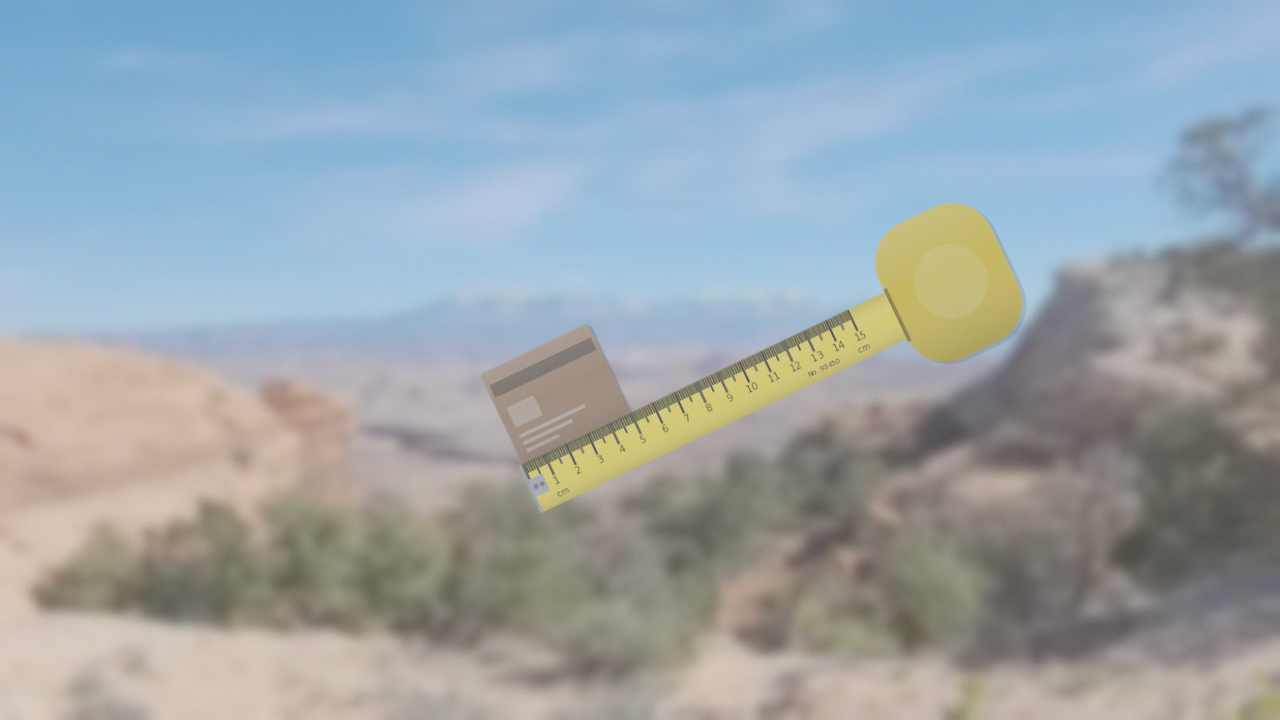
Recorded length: 5; cm
